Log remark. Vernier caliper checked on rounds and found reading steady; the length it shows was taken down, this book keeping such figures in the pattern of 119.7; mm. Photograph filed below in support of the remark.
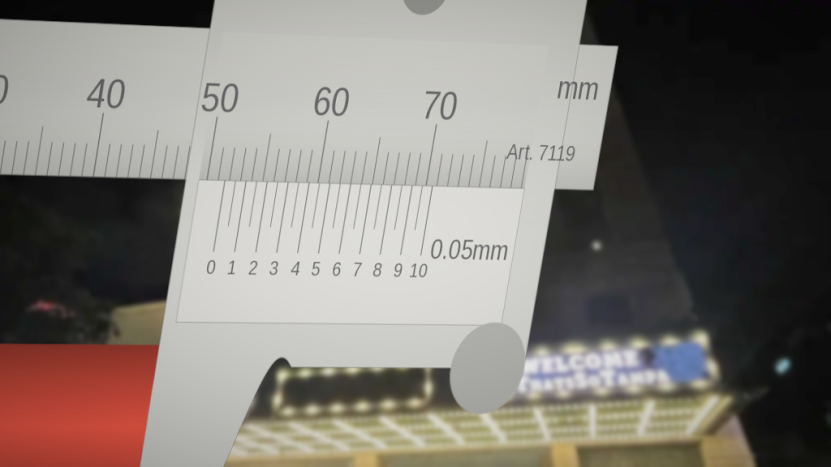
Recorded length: 51.6; mm
